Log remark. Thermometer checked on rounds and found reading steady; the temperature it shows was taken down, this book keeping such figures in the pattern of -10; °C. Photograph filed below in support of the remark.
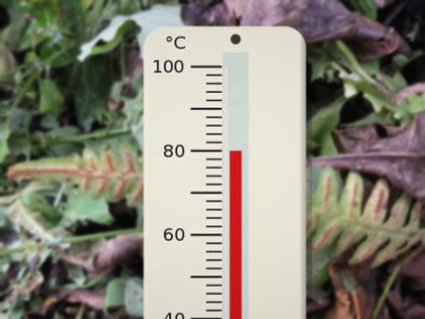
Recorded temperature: 80; °C
